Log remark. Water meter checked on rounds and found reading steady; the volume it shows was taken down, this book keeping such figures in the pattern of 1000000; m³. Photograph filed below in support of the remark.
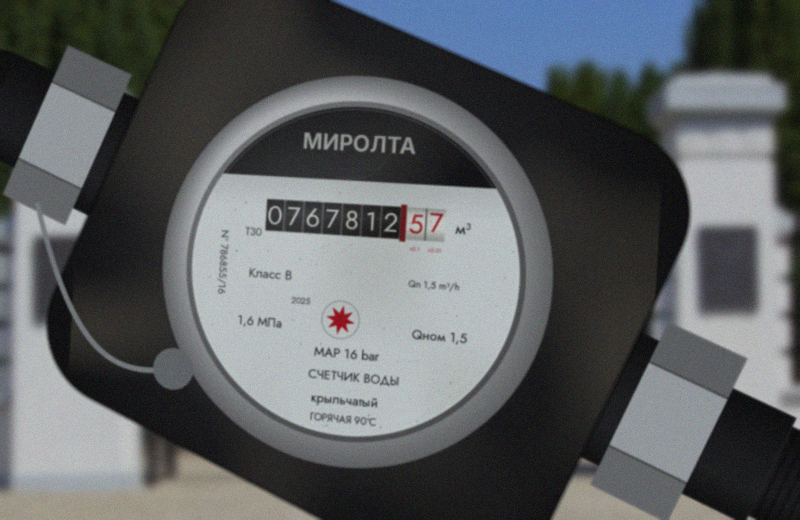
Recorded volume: 767812.57; m³
